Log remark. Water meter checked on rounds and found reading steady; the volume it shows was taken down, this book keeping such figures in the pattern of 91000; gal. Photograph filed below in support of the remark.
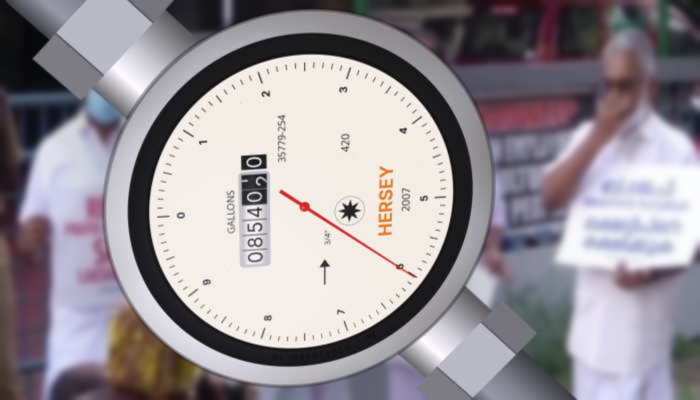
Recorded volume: 854016.0; gal
